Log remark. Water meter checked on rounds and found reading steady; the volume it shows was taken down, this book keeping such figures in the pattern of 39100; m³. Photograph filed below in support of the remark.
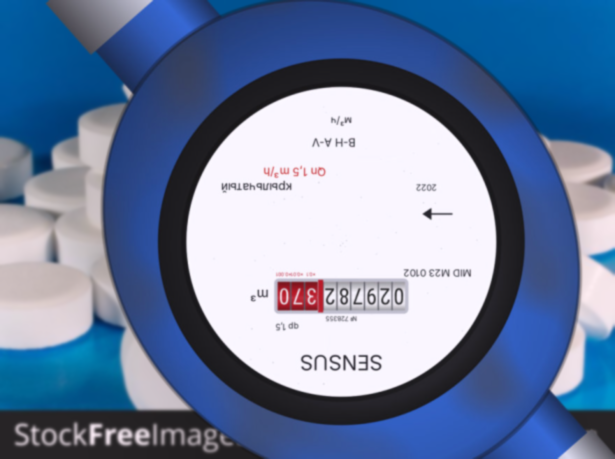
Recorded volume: 29782.370; m³
